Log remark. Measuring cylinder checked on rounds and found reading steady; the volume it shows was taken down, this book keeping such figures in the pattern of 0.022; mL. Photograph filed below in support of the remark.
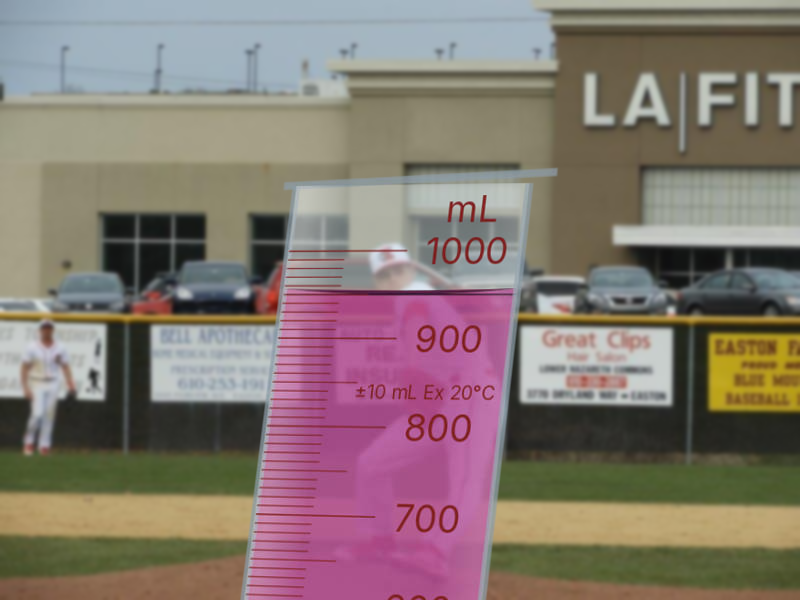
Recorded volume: 950; mL
